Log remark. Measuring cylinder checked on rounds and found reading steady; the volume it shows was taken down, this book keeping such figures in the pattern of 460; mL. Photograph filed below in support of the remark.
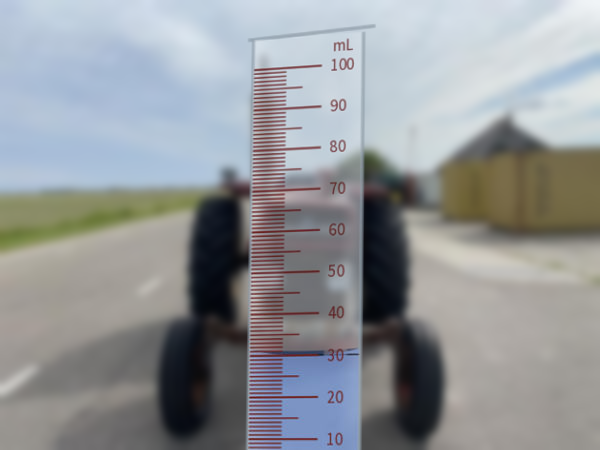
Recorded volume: 30; mL
